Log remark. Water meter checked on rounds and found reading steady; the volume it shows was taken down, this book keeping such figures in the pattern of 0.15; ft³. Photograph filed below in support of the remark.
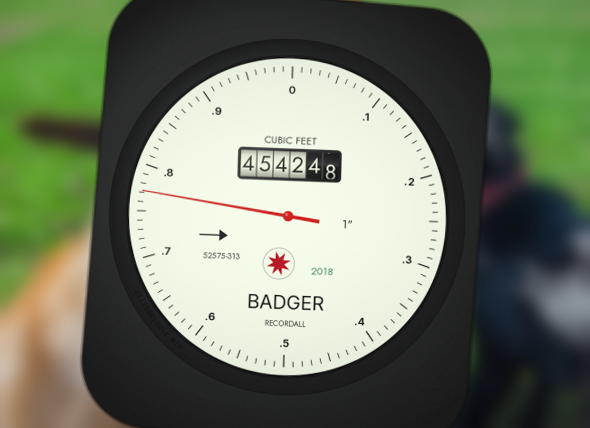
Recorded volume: 454247.77; ft³
